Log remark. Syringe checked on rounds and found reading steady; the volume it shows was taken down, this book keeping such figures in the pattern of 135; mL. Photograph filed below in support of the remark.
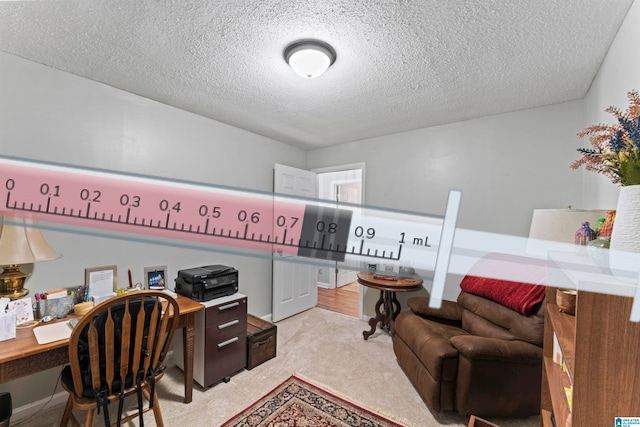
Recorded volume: 0.74; mL
